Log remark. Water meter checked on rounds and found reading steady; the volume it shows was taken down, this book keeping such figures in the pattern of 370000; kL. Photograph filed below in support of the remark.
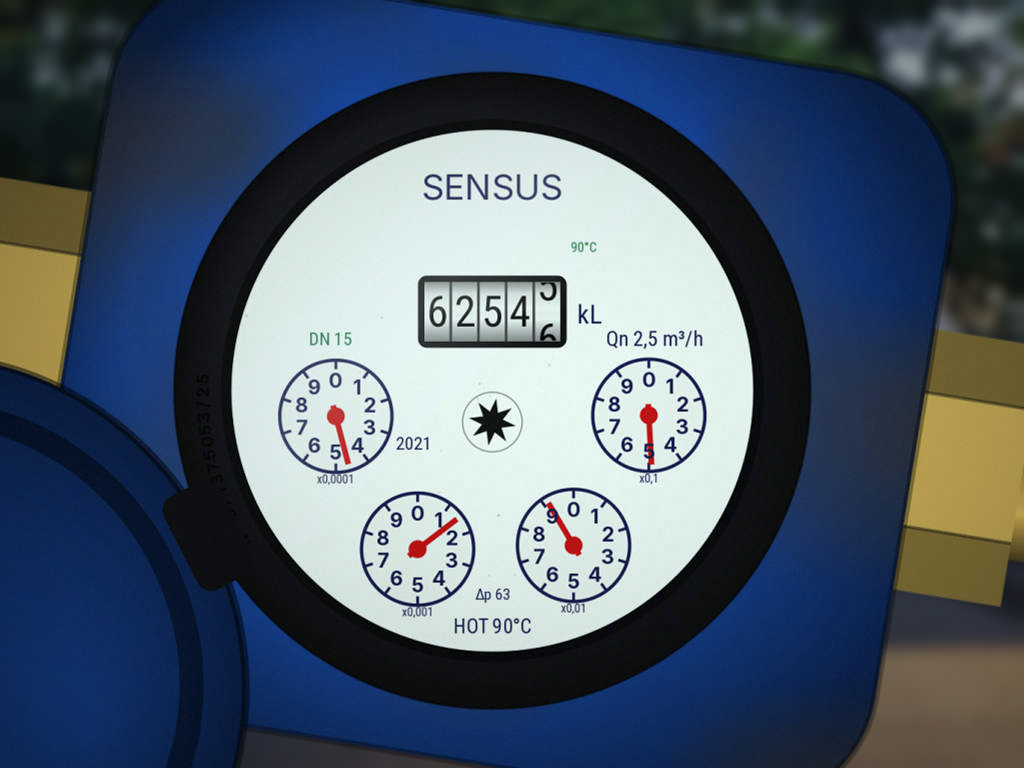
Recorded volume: 62545.4914; kL
